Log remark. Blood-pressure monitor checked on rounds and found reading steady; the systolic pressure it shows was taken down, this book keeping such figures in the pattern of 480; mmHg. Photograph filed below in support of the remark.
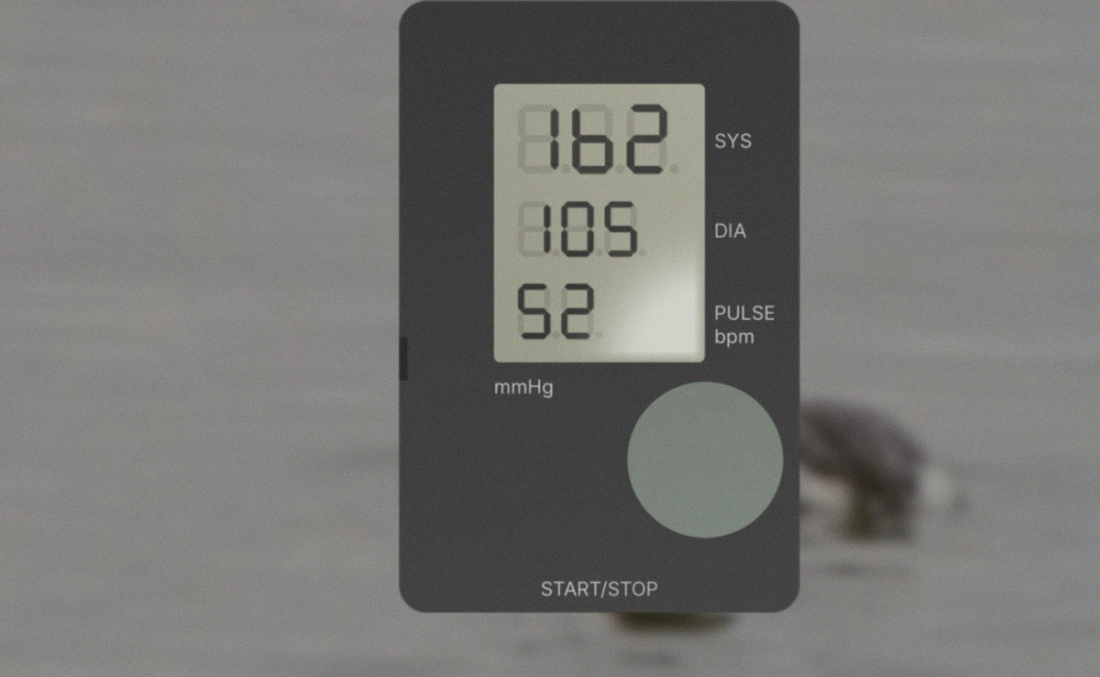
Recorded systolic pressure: 162; mmHg
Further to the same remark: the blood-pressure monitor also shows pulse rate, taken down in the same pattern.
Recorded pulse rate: 52; bpm
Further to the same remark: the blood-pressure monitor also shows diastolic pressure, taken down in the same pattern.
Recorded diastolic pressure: 105; mmHg
